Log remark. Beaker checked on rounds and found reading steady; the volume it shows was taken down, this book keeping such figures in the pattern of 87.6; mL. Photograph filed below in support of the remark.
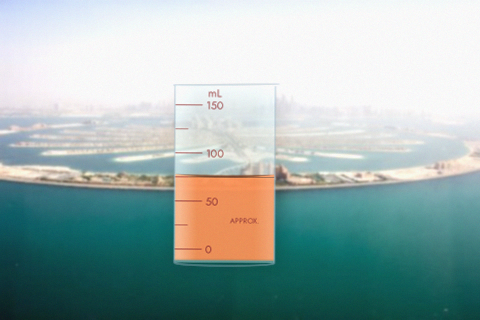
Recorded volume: 75; mL
